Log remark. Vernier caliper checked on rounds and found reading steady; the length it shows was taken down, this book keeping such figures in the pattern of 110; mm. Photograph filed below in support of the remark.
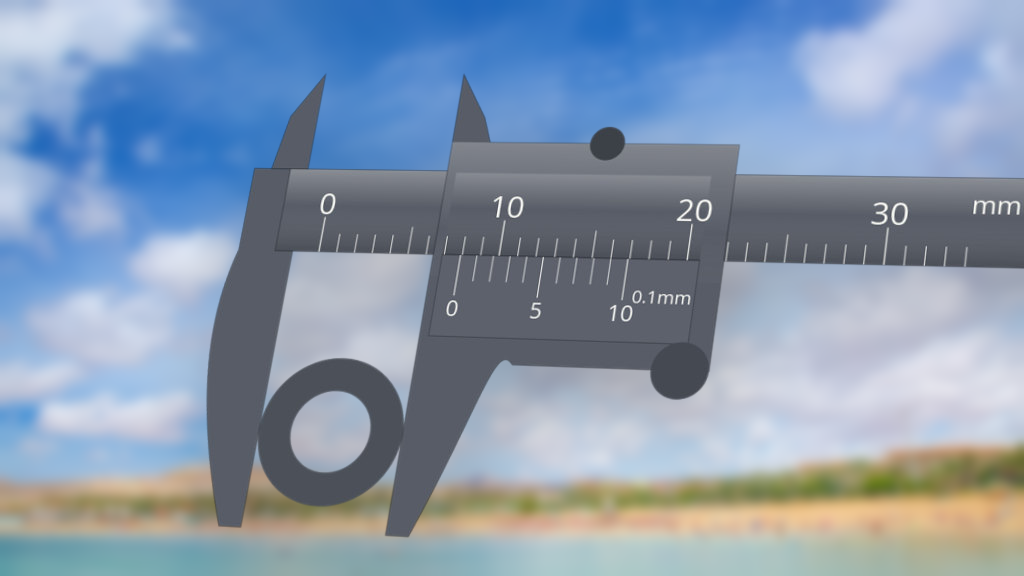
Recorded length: 7.9; mm
